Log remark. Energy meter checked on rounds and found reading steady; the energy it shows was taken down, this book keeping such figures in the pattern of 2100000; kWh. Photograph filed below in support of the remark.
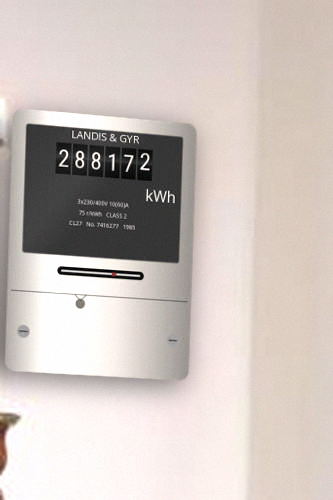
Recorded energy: 288172; kWh
